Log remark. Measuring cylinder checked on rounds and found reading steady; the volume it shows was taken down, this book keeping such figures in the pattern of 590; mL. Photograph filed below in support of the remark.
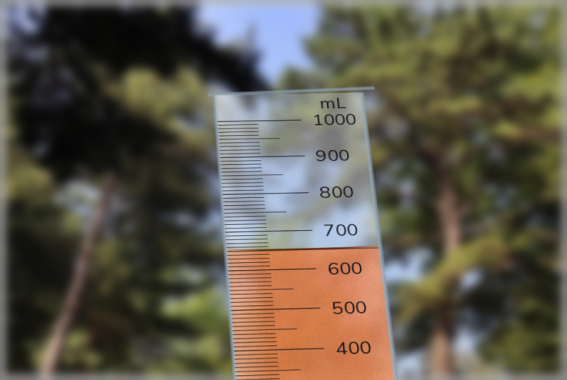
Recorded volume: 650; mL
